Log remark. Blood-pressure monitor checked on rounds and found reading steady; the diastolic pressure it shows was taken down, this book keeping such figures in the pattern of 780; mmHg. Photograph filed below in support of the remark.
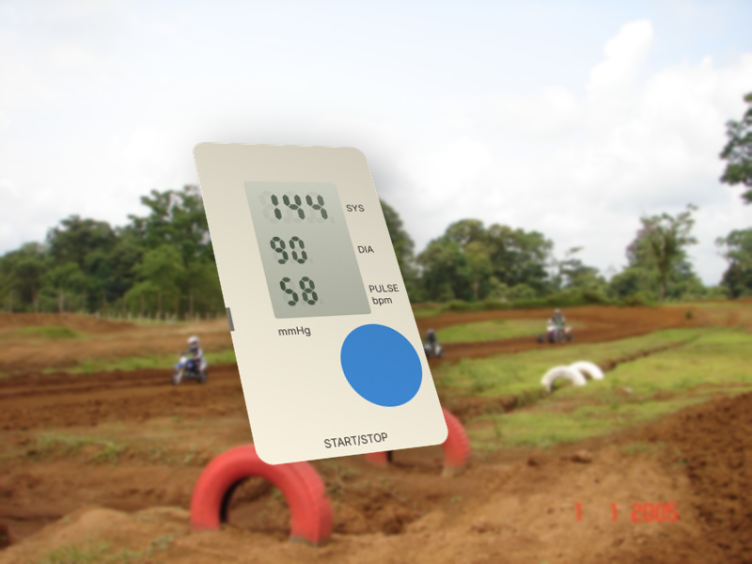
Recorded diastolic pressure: 90; mmHg
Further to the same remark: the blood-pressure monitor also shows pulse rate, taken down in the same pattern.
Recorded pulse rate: 58; bpm
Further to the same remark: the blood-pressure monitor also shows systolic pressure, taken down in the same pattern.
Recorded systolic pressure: 144; mmHg
